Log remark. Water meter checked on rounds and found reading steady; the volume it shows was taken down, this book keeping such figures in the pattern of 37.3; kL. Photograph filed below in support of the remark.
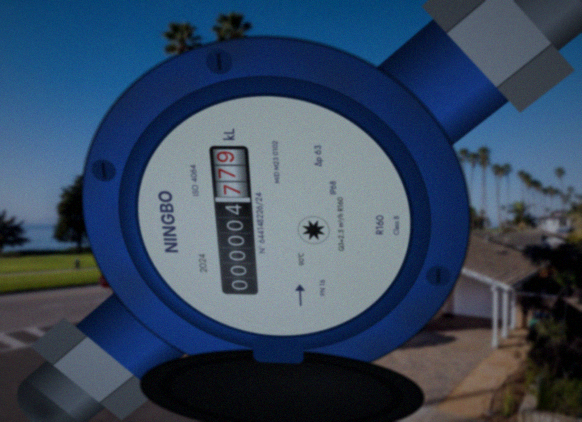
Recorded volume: 4.779; kL
